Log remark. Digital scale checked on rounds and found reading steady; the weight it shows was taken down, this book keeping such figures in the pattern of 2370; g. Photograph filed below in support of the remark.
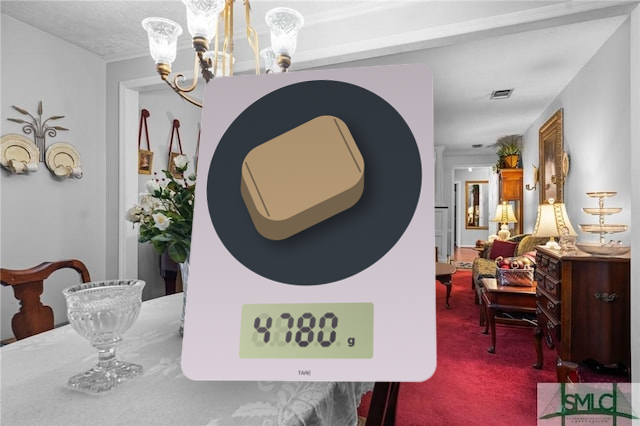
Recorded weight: 4780; g
